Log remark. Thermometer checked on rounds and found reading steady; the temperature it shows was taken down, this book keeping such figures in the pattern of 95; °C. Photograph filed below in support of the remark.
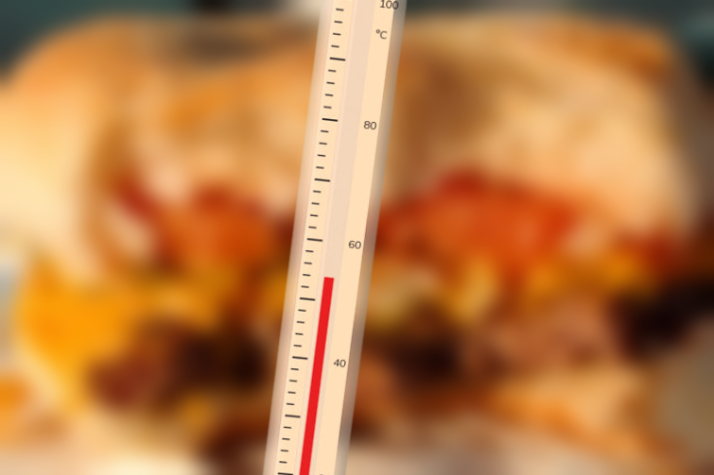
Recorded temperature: 54; °C
